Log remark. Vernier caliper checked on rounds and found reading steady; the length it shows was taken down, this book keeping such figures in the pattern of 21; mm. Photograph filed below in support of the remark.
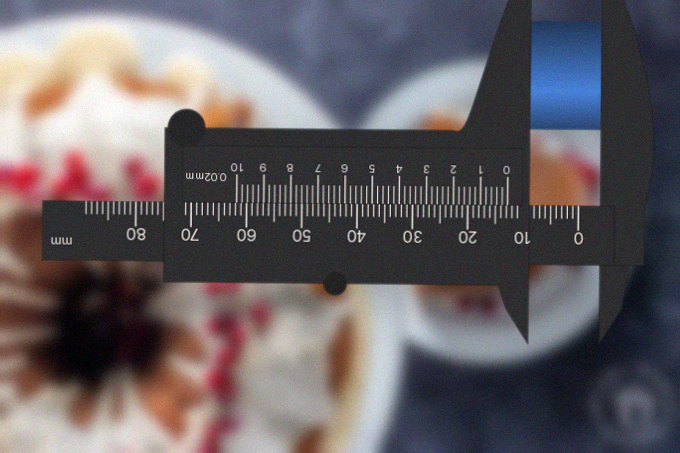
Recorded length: 12.8; mm
